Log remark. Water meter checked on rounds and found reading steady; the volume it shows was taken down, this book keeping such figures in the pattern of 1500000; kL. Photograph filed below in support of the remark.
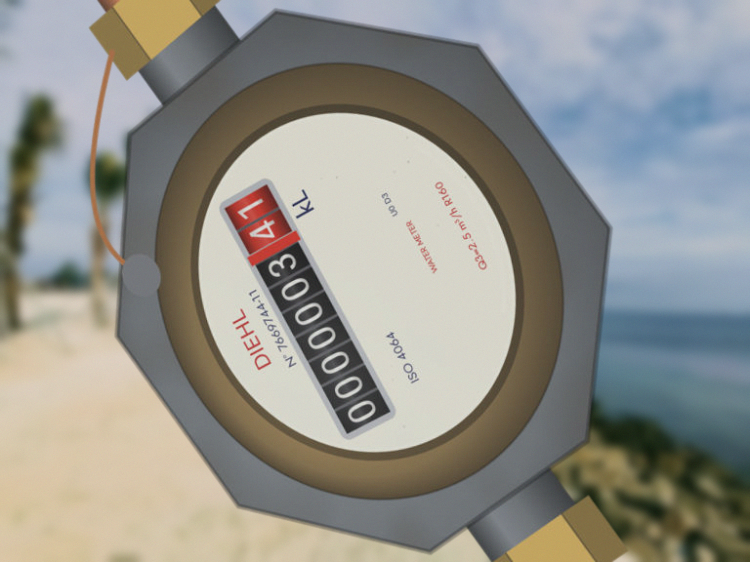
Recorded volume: 3.41; kL
